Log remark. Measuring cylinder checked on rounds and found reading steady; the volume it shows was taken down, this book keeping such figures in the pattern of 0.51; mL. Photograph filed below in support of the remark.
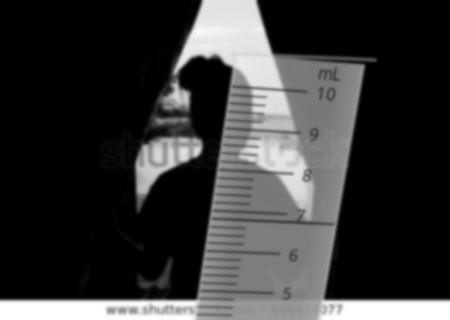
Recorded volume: 6.8; mL
